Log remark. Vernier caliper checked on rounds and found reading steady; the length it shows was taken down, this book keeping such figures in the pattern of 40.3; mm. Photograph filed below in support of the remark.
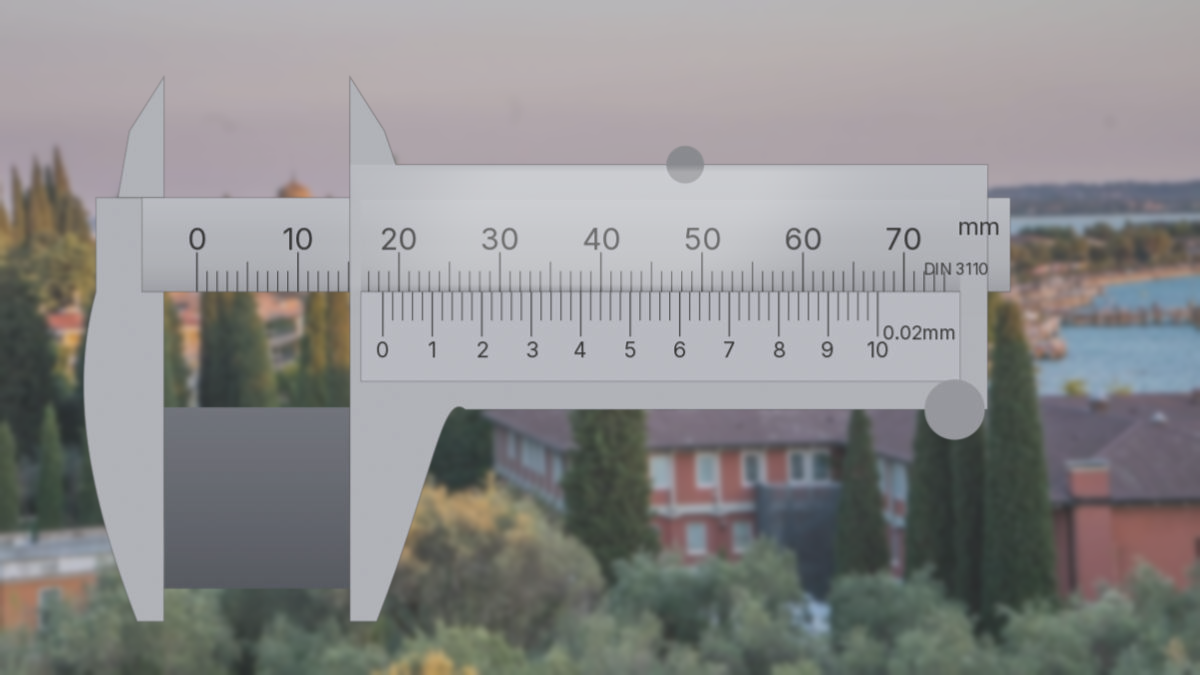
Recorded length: 18.4; mm
